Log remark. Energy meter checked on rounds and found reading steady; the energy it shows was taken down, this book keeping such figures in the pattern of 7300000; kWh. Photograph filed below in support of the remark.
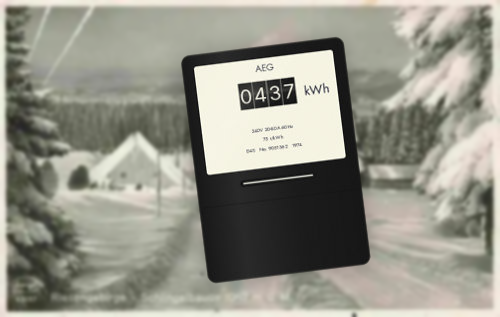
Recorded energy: 437; kWh
